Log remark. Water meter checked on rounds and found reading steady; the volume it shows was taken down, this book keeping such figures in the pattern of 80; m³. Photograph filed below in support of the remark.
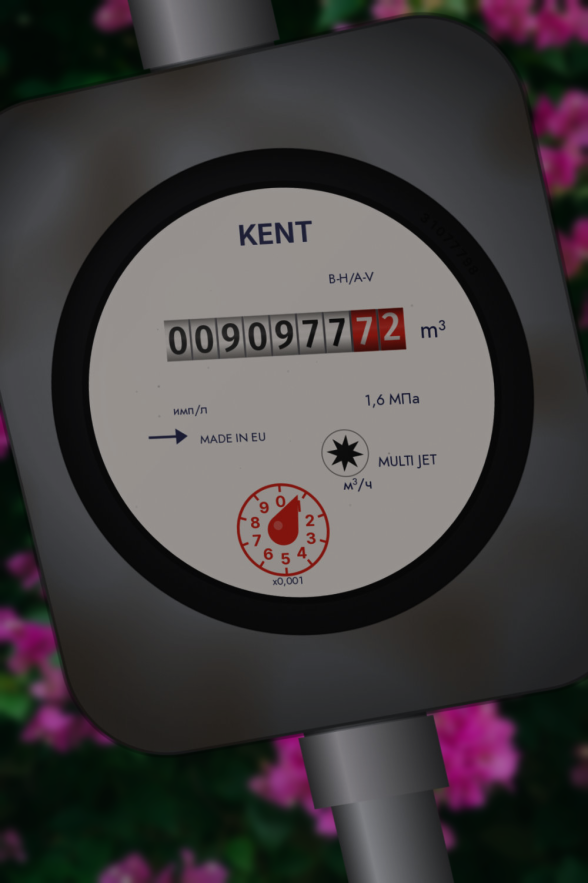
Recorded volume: 90977.720; m³
